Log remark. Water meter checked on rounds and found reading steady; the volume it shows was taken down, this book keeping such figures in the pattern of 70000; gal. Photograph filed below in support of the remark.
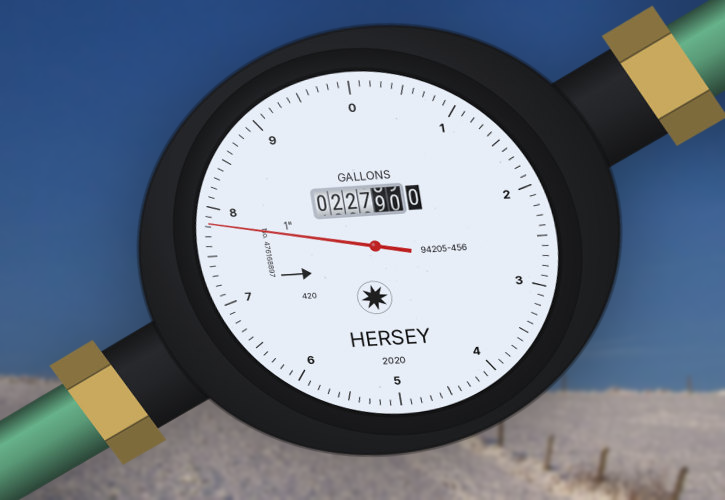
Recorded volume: 227897.8; gal
